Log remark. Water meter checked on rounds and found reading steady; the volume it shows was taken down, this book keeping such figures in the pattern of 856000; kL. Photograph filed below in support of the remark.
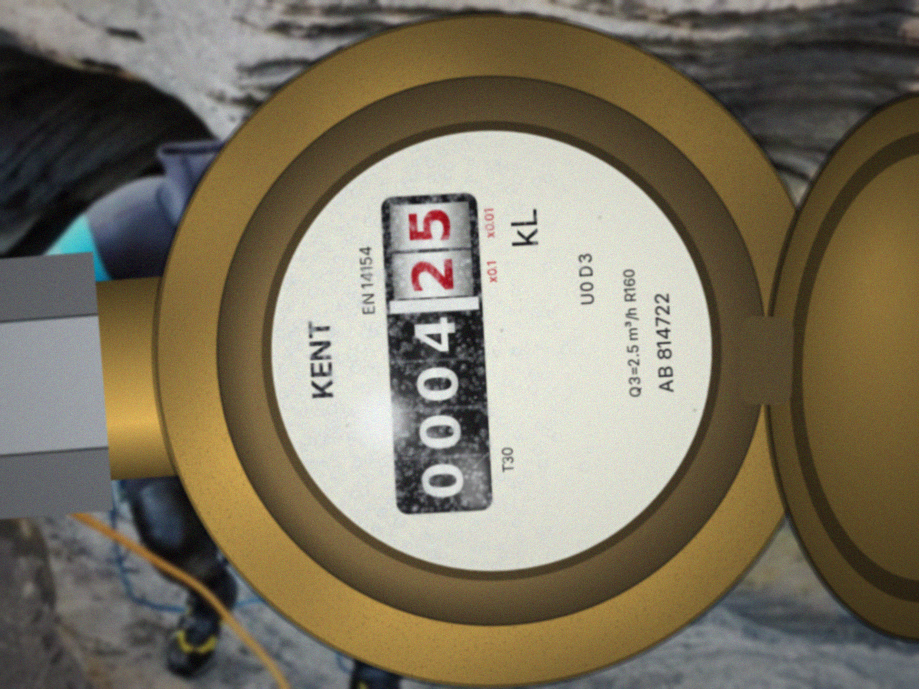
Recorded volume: 4.25; kL
